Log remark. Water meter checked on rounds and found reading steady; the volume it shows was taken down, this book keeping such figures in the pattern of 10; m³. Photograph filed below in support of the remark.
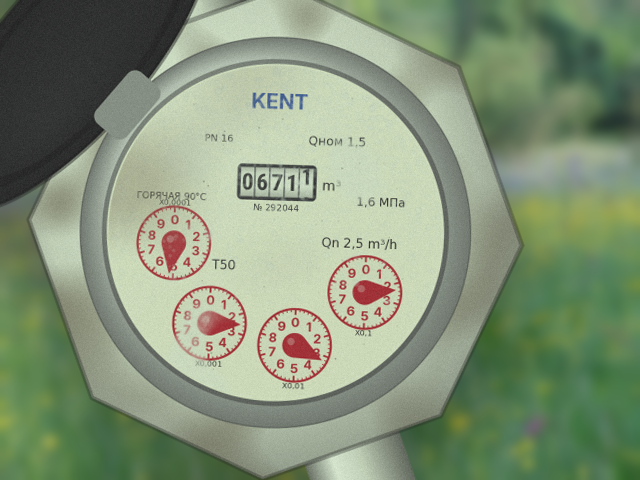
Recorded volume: 6711.2325; m³
